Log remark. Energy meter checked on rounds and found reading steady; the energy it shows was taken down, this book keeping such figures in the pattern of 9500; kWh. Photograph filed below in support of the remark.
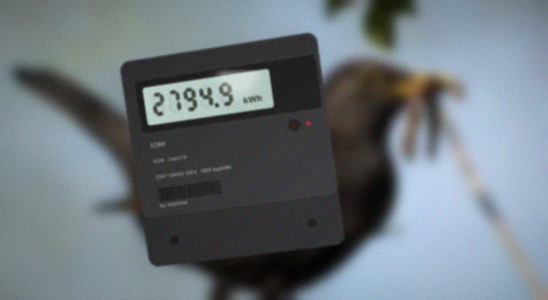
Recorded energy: 2794.9; kWh
